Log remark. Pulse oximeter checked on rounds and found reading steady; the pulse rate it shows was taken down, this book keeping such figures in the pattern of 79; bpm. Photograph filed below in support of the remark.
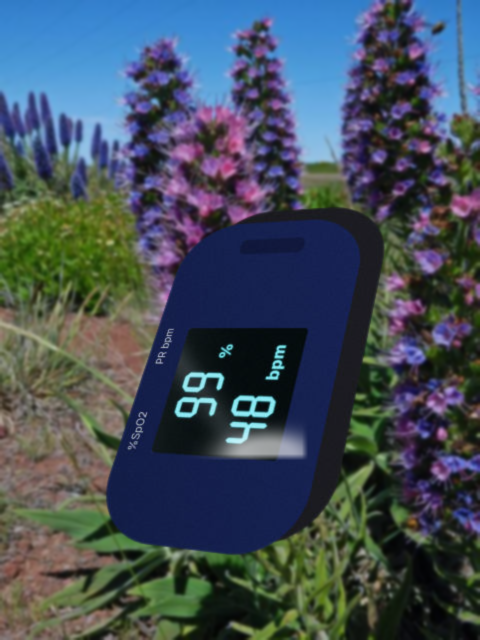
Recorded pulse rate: 48; bpm
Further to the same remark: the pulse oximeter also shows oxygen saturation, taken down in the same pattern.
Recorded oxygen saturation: 99; %
